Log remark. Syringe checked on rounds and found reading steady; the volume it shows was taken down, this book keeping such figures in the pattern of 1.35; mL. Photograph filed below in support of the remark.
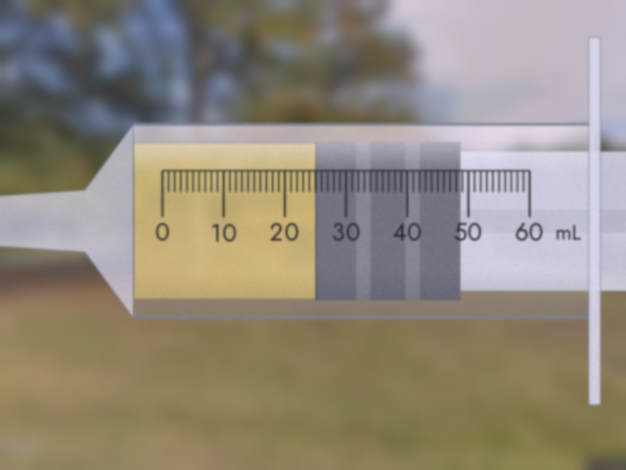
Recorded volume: 25; mL
